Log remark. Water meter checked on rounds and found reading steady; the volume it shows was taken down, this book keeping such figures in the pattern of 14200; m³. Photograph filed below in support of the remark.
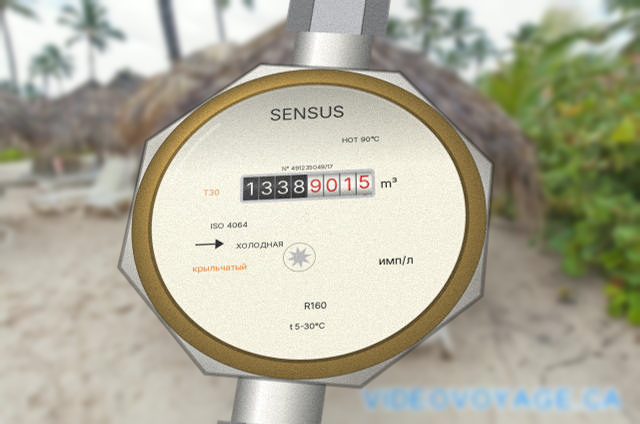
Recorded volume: 1338.9015; m³
